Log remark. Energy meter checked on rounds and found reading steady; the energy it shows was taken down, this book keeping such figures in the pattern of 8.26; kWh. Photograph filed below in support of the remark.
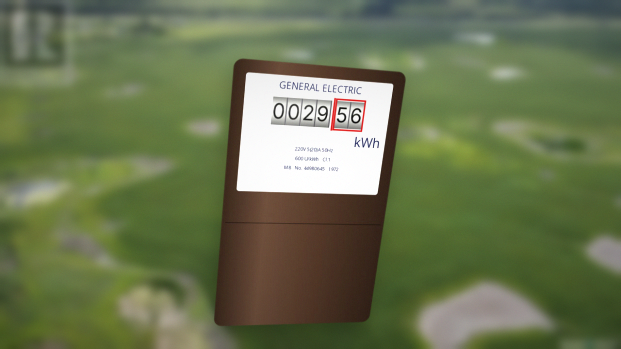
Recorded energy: 29.56; kWh
